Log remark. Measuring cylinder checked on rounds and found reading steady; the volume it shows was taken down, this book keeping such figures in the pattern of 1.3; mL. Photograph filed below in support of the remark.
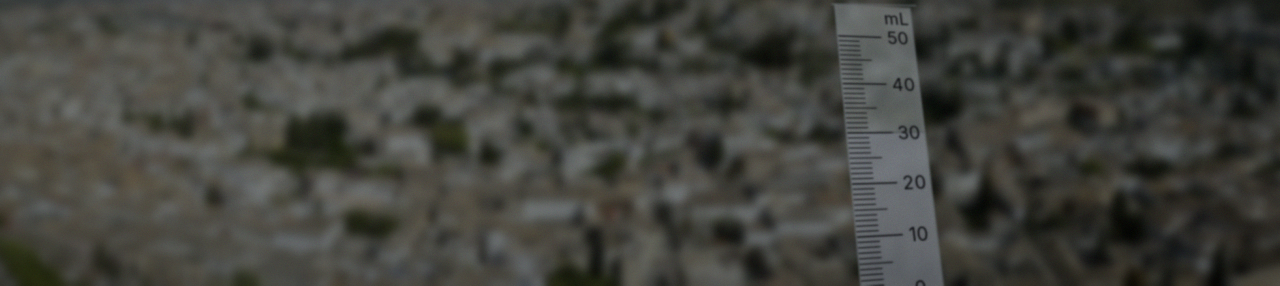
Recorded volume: 30; mL
